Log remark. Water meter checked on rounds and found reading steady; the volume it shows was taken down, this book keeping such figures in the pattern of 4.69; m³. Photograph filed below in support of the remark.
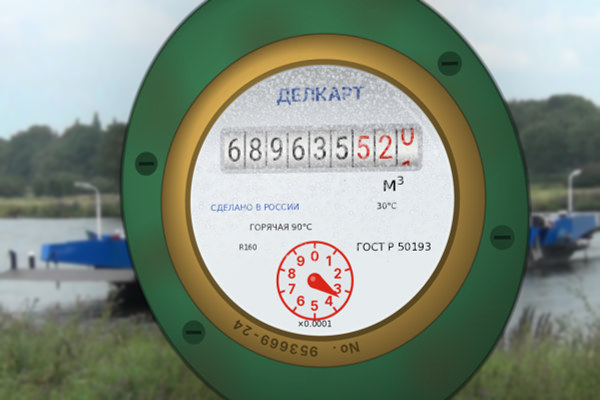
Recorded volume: 689635.5203; m³
